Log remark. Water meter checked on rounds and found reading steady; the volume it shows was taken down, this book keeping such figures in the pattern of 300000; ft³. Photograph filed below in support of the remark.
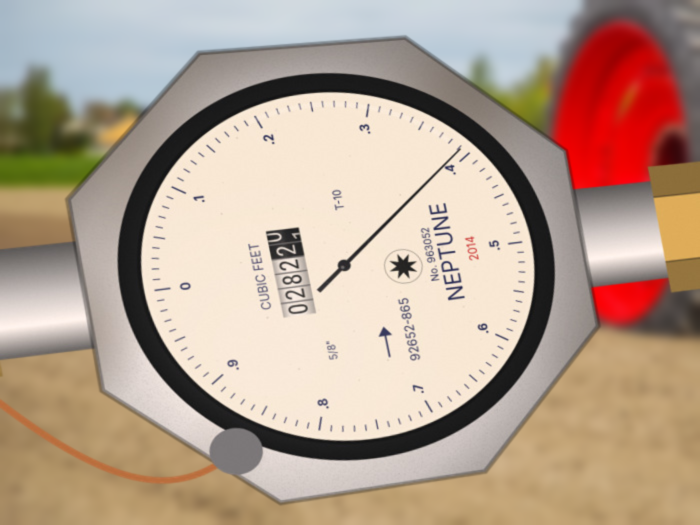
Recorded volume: 28220.39; ft³
